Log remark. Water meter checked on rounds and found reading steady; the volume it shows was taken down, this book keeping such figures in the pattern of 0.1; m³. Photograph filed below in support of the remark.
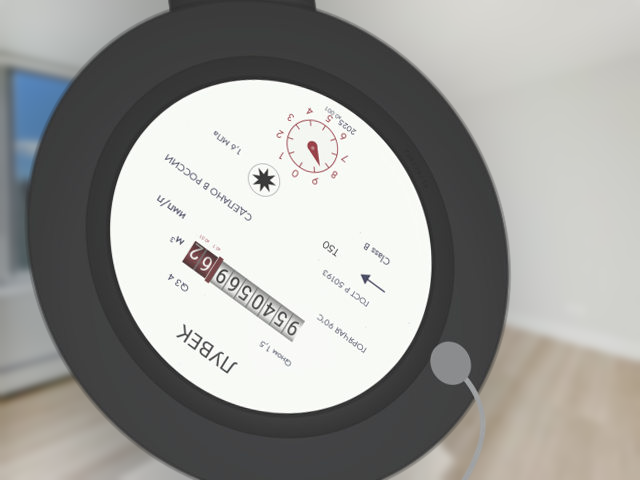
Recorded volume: 9540569.618; m³
